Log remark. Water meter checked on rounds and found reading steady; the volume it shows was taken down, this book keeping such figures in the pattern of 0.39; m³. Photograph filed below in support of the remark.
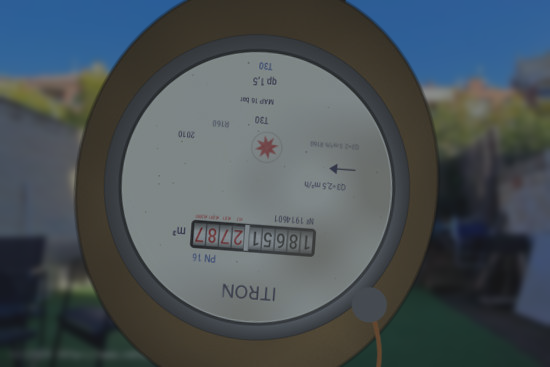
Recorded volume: 18651.2787; m³
